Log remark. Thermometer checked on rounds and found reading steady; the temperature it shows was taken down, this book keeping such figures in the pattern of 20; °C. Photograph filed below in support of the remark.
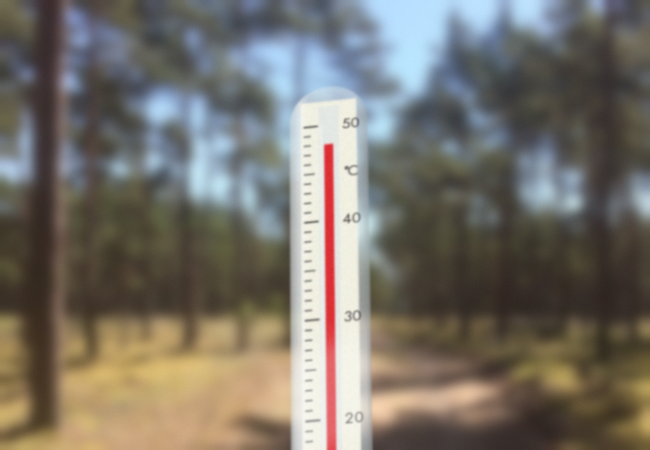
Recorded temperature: 48; °C
